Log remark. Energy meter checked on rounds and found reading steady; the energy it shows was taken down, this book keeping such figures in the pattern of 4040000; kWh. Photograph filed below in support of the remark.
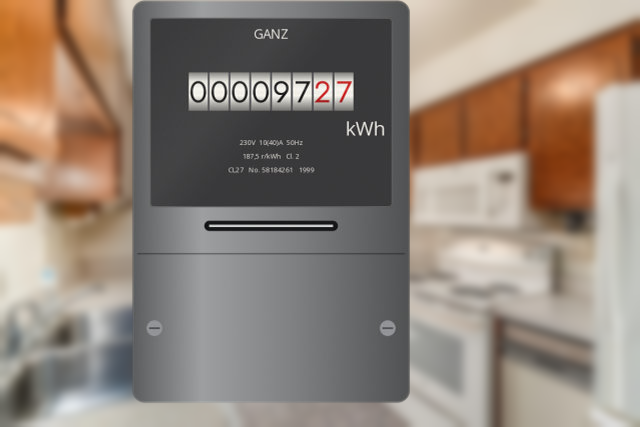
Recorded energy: 97.27; kWh
